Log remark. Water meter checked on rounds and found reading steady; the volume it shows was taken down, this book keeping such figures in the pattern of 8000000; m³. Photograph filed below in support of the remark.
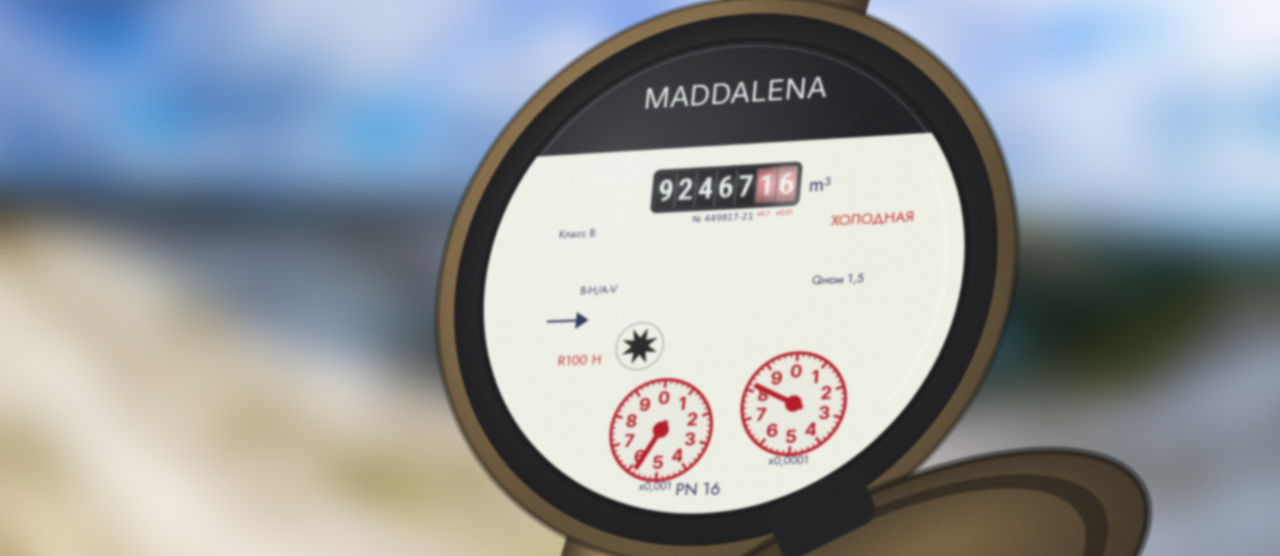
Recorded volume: 92467.1658; m³
